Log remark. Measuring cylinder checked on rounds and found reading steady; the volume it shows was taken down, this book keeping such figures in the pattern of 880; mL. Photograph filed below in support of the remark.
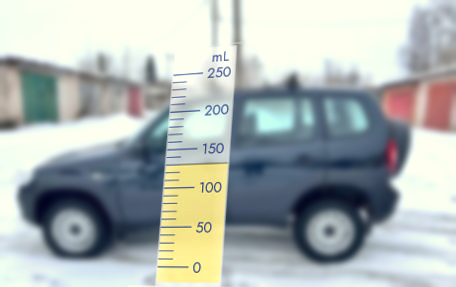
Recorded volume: 130; mL
